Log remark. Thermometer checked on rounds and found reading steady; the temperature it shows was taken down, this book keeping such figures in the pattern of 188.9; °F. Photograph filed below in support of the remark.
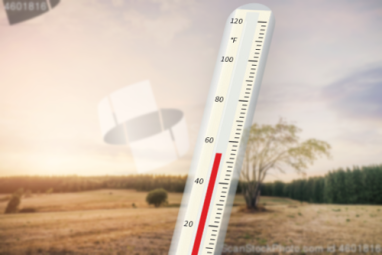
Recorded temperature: 54; °F
